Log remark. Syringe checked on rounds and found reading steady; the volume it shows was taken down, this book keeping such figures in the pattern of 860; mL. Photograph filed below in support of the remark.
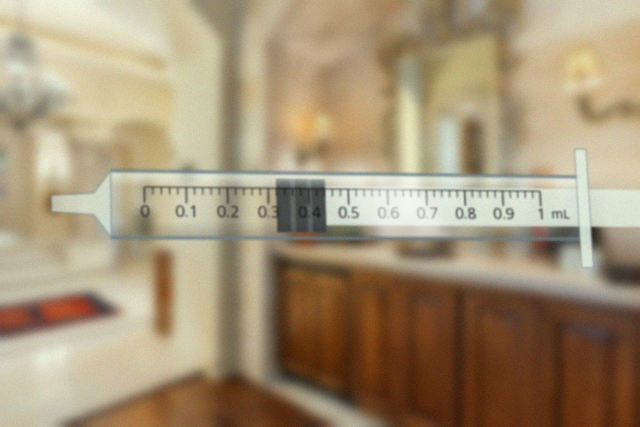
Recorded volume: 0.32; mL
